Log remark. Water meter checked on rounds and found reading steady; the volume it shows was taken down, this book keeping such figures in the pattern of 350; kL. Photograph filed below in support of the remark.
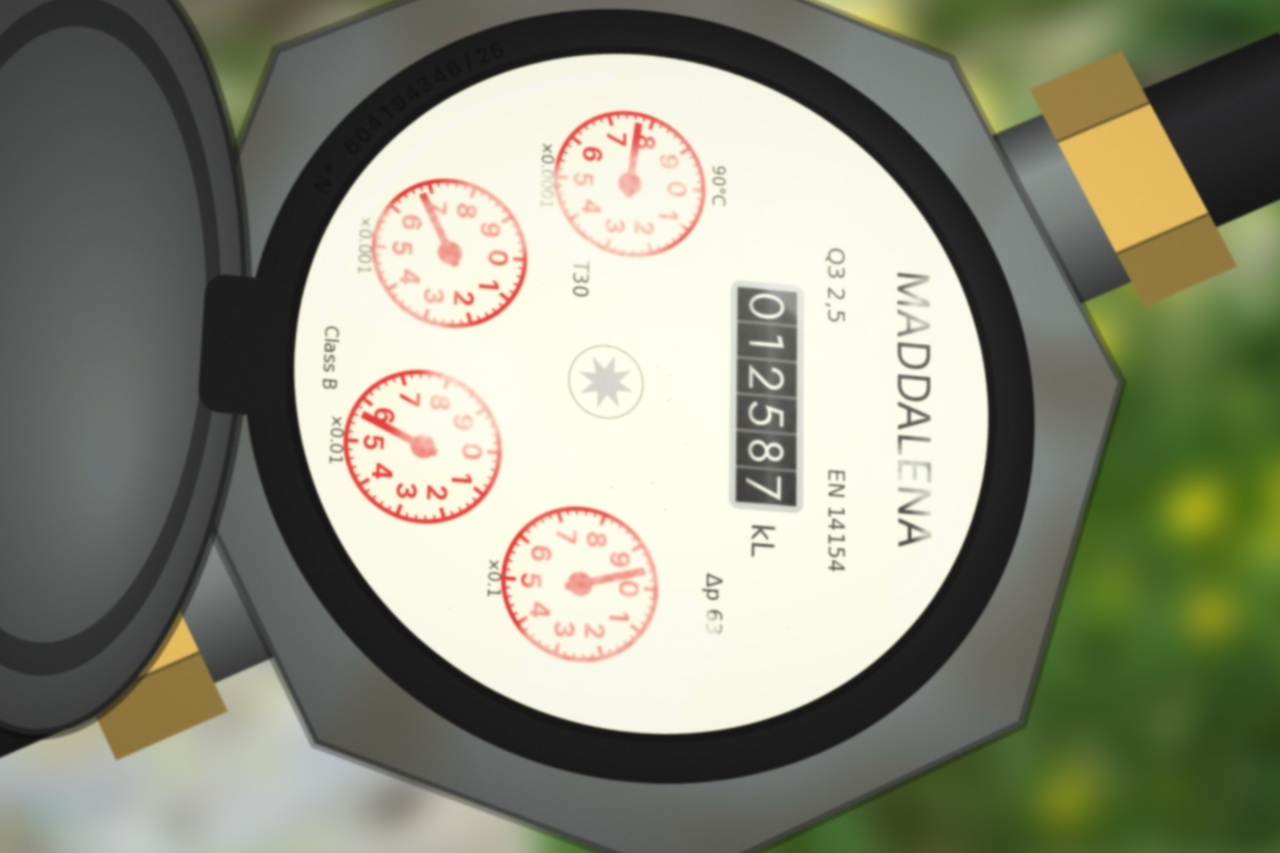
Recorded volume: 12586.9567; kL
